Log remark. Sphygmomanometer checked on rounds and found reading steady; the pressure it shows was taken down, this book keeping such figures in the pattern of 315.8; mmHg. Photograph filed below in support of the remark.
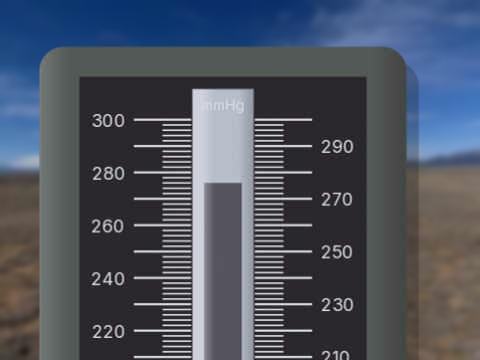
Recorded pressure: 276; mmHg
